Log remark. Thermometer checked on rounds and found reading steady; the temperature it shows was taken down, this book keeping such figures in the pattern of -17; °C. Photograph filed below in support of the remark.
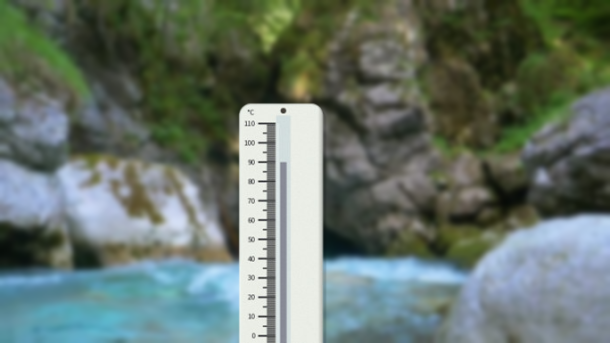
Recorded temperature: 90; °C
